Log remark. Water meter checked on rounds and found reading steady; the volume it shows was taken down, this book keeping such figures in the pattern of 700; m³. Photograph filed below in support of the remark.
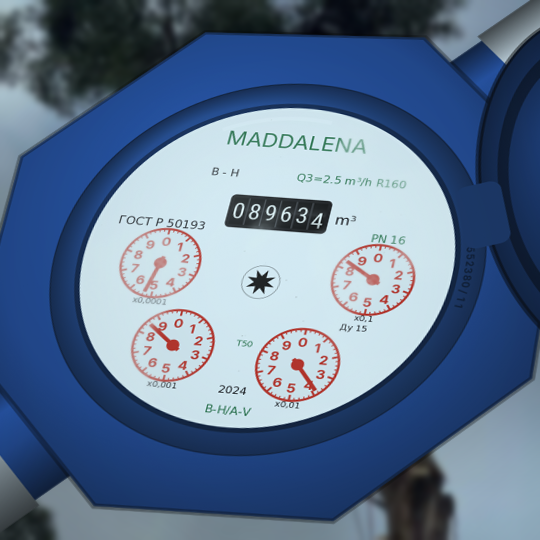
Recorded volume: 89633.8385; m³
